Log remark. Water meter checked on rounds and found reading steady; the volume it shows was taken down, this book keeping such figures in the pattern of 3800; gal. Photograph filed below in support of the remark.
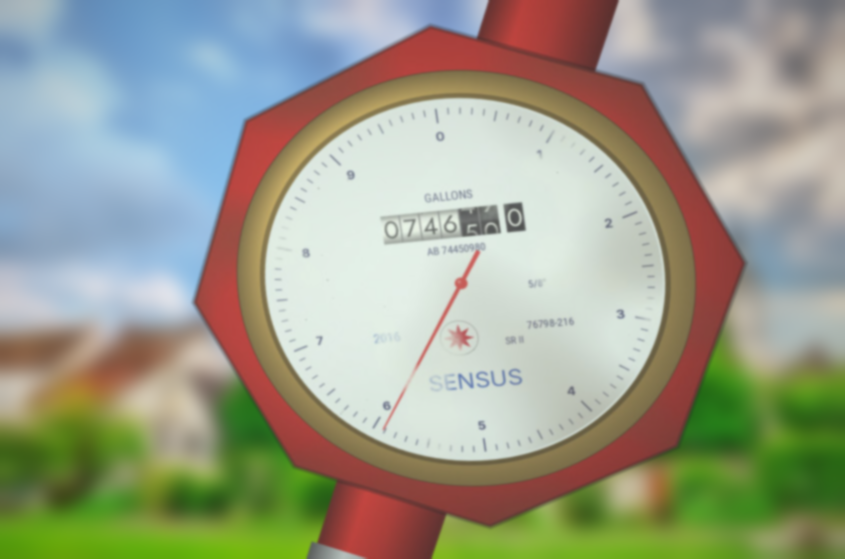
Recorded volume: 746495.9; gal
